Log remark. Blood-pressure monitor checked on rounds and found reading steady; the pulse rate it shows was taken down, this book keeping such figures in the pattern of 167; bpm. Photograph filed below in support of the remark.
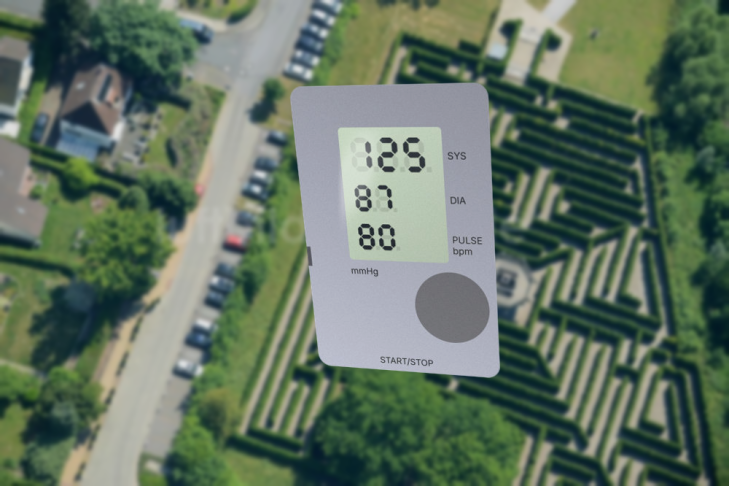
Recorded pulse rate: 80; bpm
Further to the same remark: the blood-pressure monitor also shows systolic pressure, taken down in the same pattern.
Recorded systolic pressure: 125; mmHg
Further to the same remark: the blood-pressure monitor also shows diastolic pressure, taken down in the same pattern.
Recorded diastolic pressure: 87; mmHg
